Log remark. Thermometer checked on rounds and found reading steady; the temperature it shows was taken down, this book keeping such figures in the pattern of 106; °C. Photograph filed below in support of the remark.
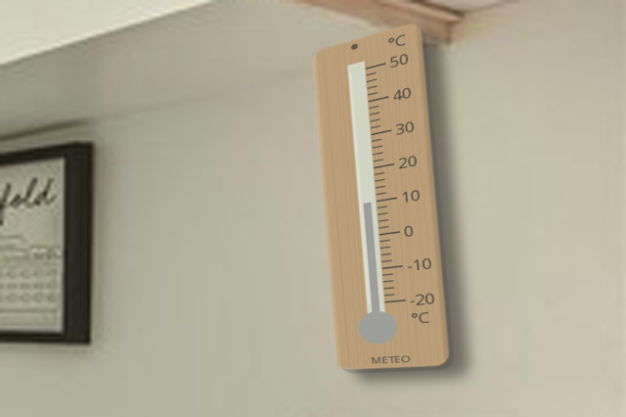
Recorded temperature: 10; °C
